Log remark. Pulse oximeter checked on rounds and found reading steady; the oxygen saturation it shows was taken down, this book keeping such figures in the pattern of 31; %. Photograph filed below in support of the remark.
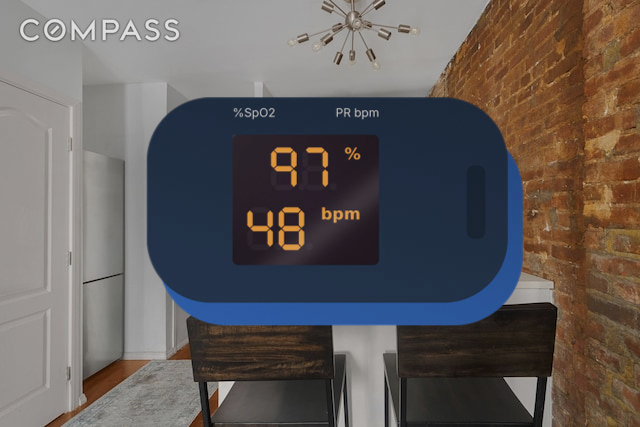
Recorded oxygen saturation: 97; %
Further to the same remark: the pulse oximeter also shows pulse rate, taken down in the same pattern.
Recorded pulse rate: 48; bpm
